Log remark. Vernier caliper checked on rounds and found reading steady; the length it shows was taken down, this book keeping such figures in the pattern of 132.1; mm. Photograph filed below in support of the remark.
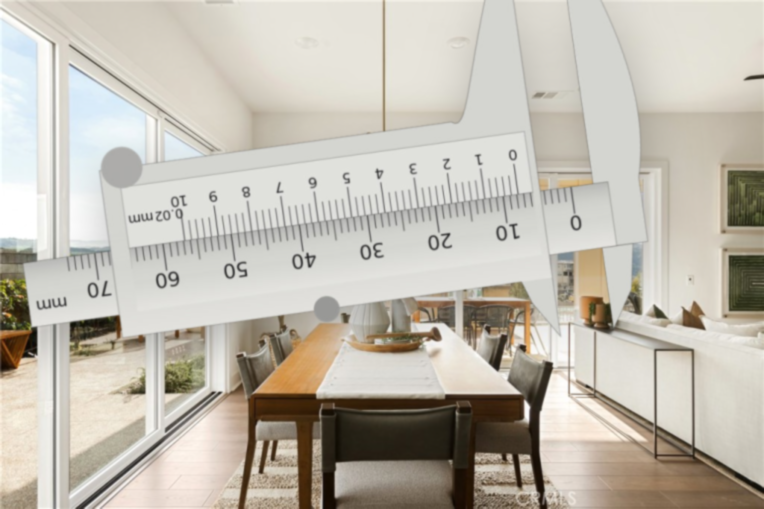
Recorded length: 7.8; mm
